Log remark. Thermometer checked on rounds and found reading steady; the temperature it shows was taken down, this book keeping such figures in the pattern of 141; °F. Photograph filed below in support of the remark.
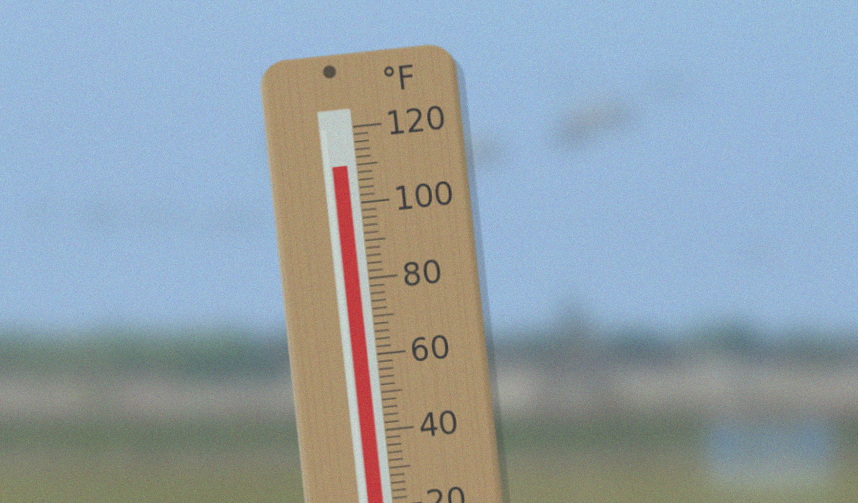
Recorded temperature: 110; °F
